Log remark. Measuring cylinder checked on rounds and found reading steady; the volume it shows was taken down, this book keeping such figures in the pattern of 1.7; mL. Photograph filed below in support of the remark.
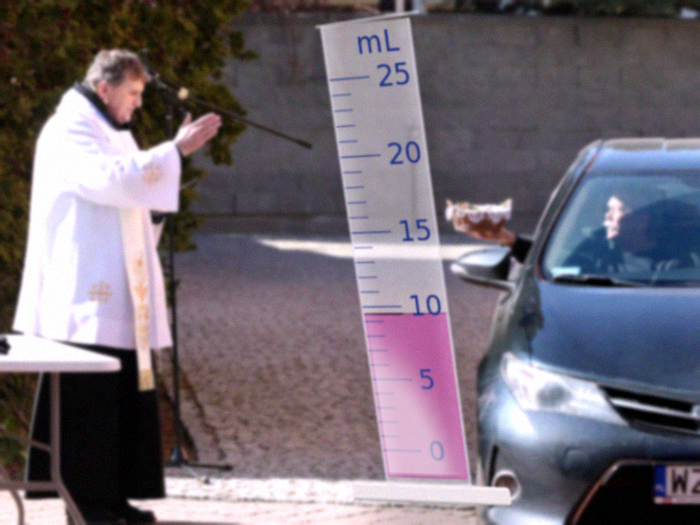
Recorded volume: 9.5; mL
